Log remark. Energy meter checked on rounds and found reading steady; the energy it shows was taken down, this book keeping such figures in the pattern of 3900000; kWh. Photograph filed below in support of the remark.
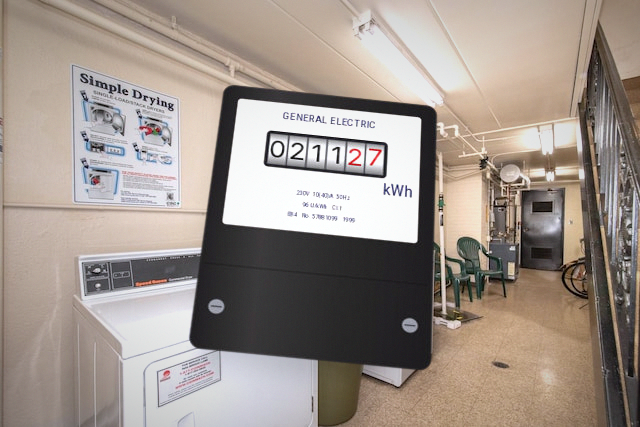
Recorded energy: 211.27; kWh
